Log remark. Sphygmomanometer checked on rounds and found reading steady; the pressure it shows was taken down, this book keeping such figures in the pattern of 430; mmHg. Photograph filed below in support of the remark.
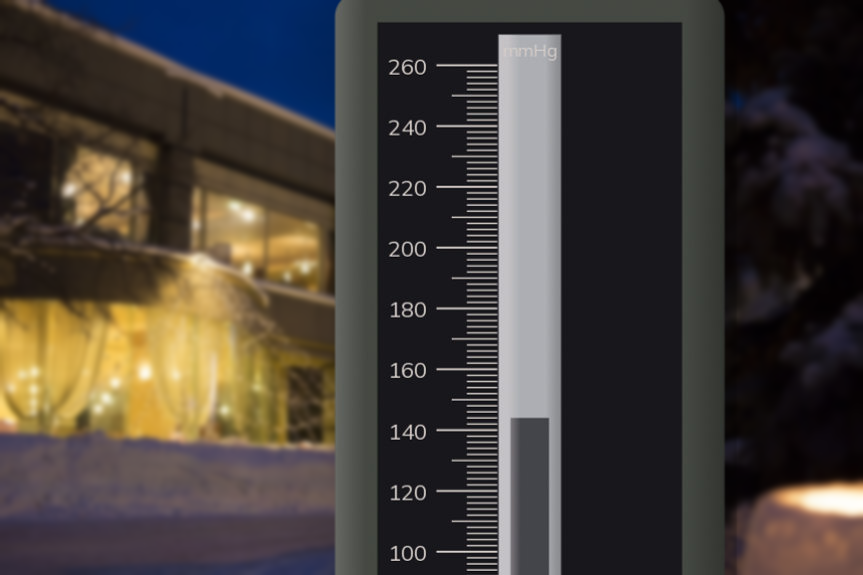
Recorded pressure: 144; mmHg
